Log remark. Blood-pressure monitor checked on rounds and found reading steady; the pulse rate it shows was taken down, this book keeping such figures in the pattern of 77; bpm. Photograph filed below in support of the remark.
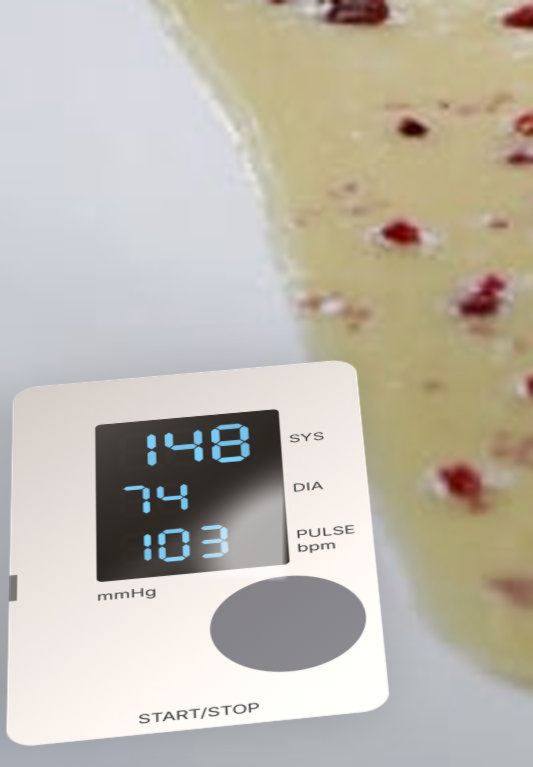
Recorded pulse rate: 103; bpm
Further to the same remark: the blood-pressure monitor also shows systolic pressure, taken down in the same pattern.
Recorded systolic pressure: 148; mmHg
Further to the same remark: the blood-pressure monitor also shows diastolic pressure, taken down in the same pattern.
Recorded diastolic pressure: 74; mmHg
